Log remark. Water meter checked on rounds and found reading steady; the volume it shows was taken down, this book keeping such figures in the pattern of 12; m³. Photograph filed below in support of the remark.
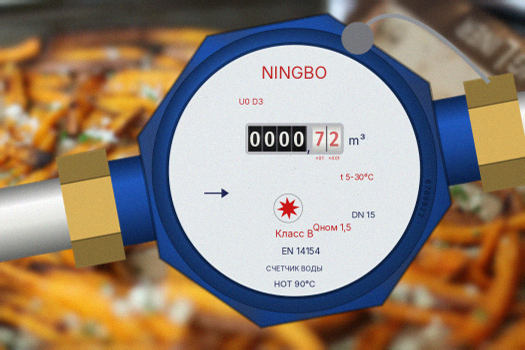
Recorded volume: 0.72; m³
